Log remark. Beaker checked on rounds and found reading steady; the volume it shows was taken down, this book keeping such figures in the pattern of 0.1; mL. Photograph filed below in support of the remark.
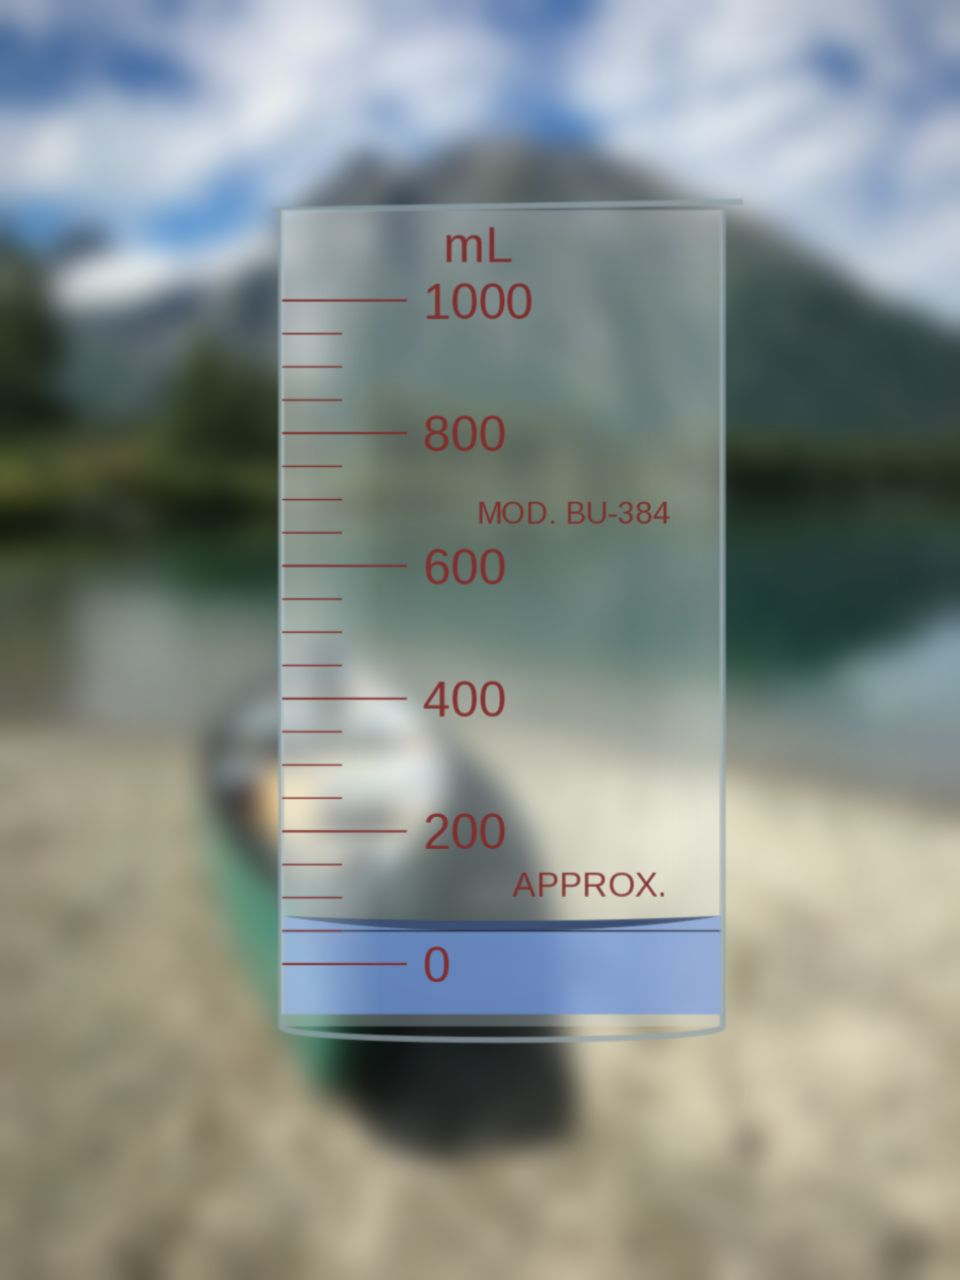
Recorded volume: 50; mL
